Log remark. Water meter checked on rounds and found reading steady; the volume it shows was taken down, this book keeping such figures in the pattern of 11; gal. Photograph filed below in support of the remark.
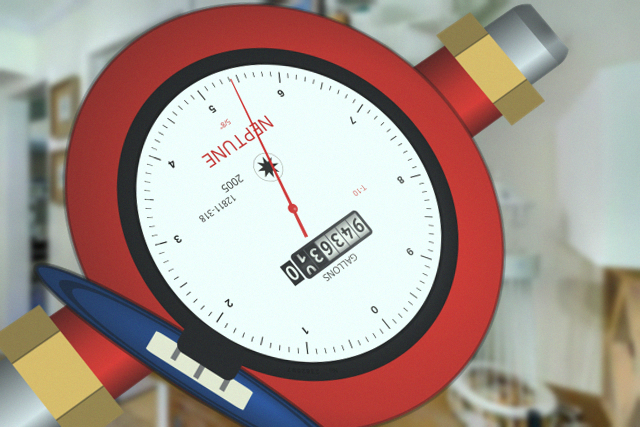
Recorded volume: 9436305.4; gal
